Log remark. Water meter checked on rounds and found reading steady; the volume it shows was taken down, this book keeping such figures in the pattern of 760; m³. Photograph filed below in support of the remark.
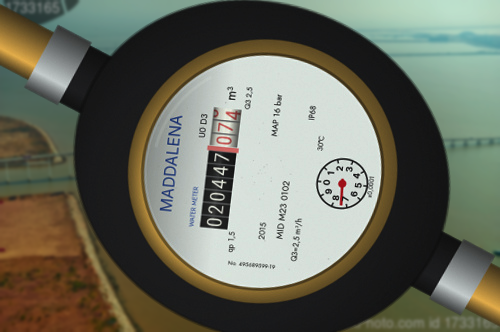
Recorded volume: 20447.0737; m³
